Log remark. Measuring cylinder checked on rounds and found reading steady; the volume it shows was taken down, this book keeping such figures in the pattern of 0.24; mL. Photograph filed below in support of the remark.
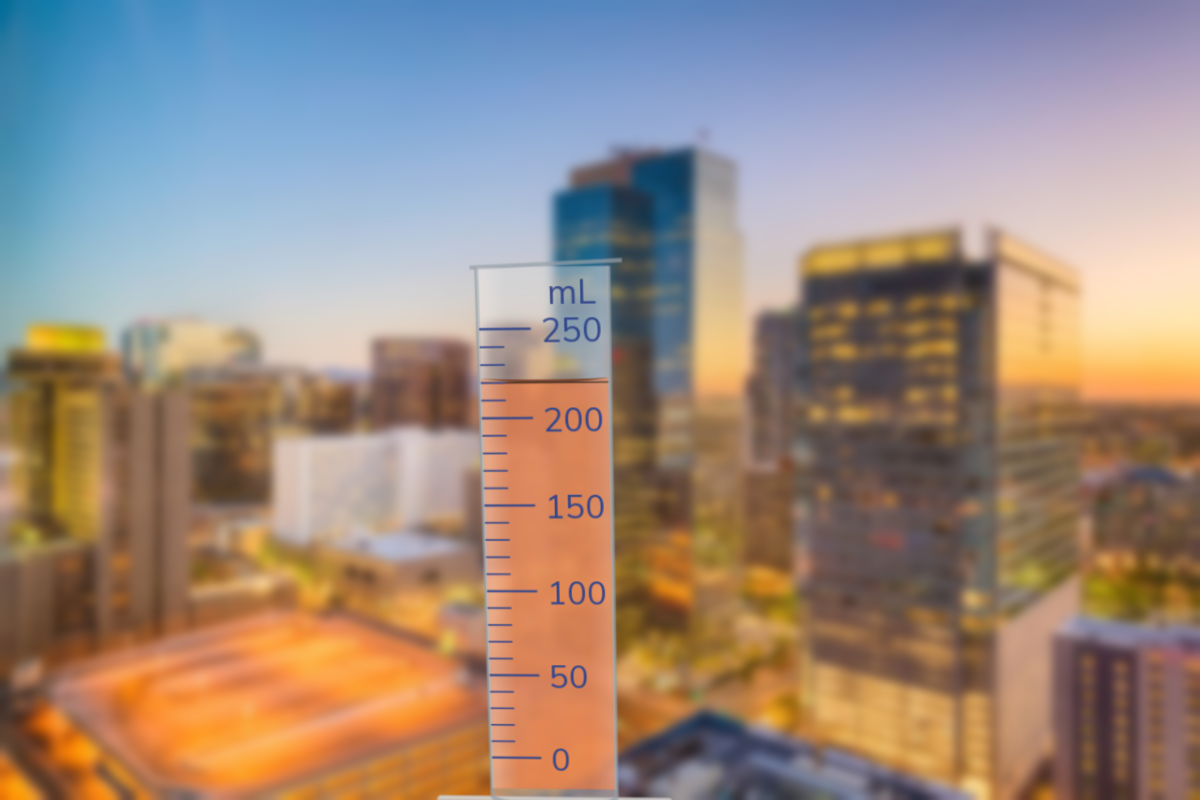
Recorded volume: 220; mL
